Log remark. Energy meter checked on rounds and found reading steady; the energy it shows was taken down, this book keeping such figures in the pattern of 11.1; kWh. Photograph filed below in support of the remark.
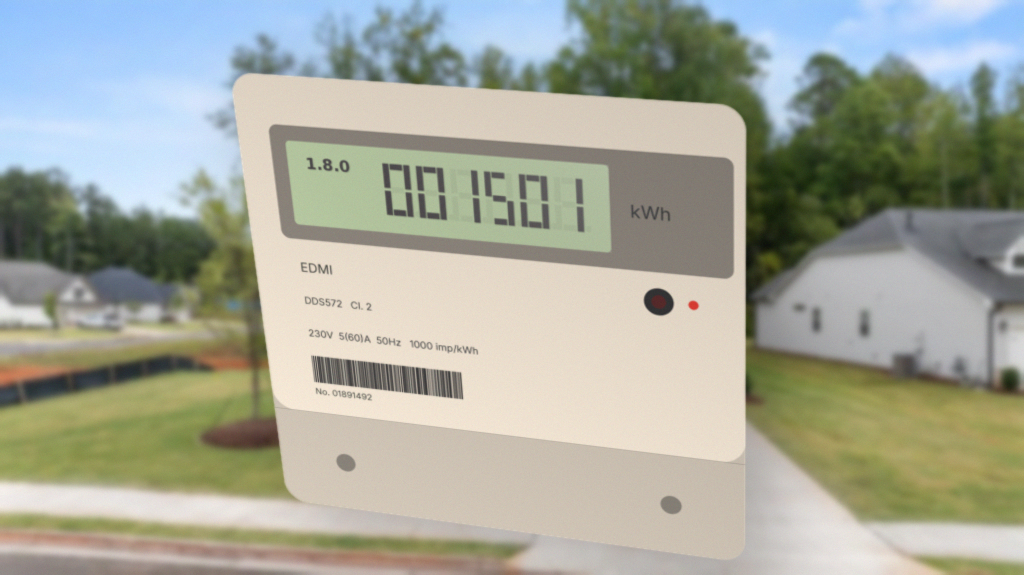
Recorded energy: 1501; kWh
